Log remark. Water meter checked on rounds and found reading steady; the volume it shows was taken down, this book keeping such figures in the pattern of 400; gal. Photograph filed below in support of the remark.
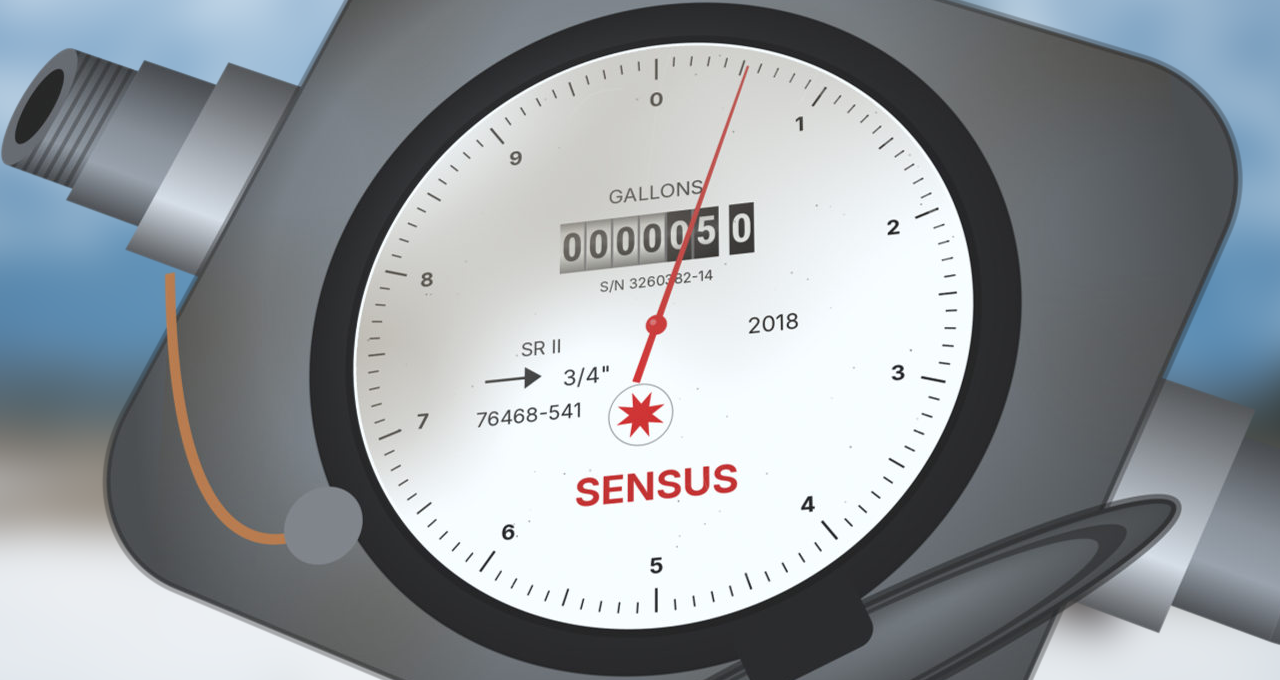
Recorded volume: 50.5; gal
